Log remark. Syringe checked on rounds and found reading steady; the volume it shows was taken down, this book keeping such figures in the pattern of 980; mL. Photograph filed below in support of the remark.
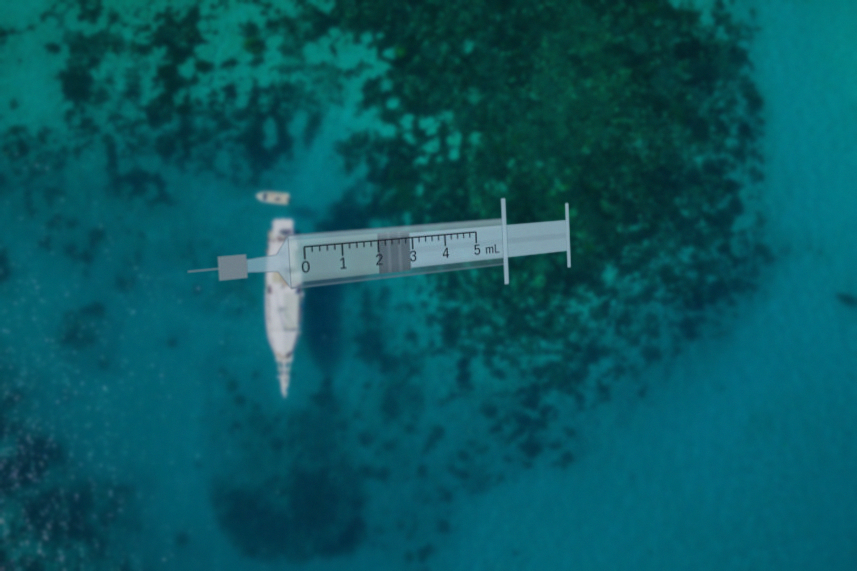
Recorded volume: 2; mL
